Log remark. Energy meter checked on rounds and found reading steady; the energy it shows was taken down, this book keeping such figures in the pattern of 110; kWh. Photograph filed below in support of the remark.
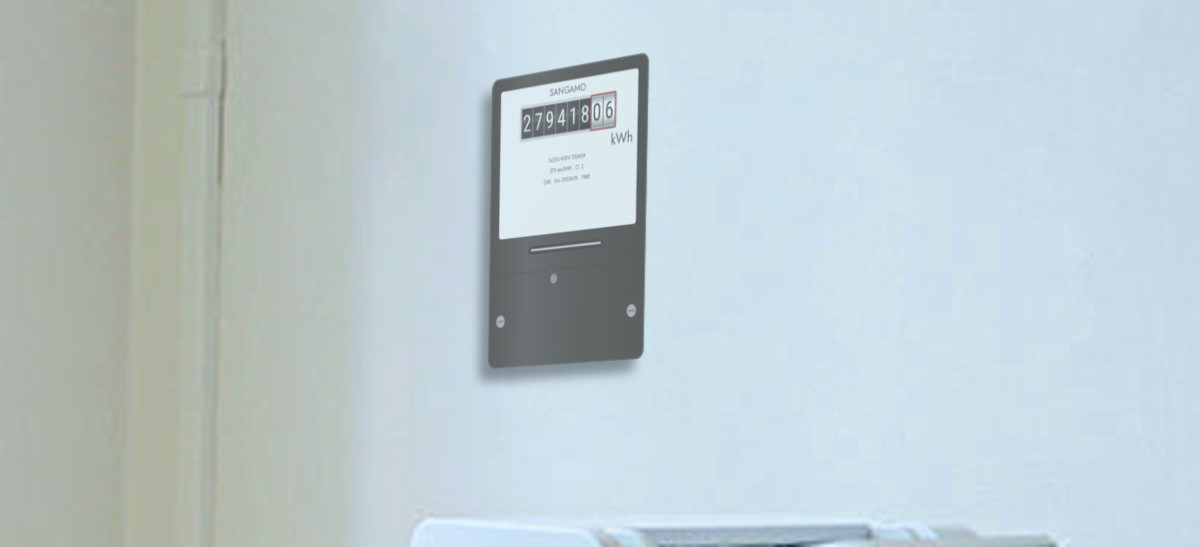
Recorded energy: 279418.06; kWh
